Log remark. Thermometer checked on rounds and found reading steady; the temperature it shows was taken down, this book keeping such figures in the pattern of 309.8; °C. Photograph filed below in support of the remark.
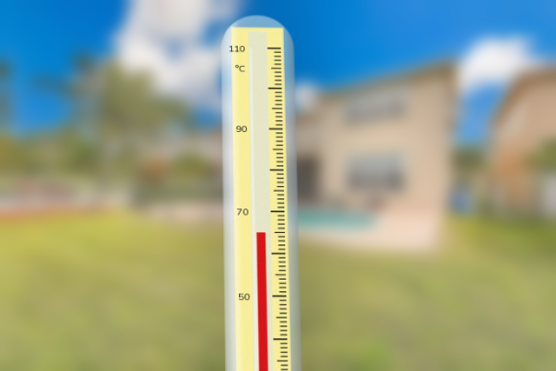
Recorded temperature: 65; °C
